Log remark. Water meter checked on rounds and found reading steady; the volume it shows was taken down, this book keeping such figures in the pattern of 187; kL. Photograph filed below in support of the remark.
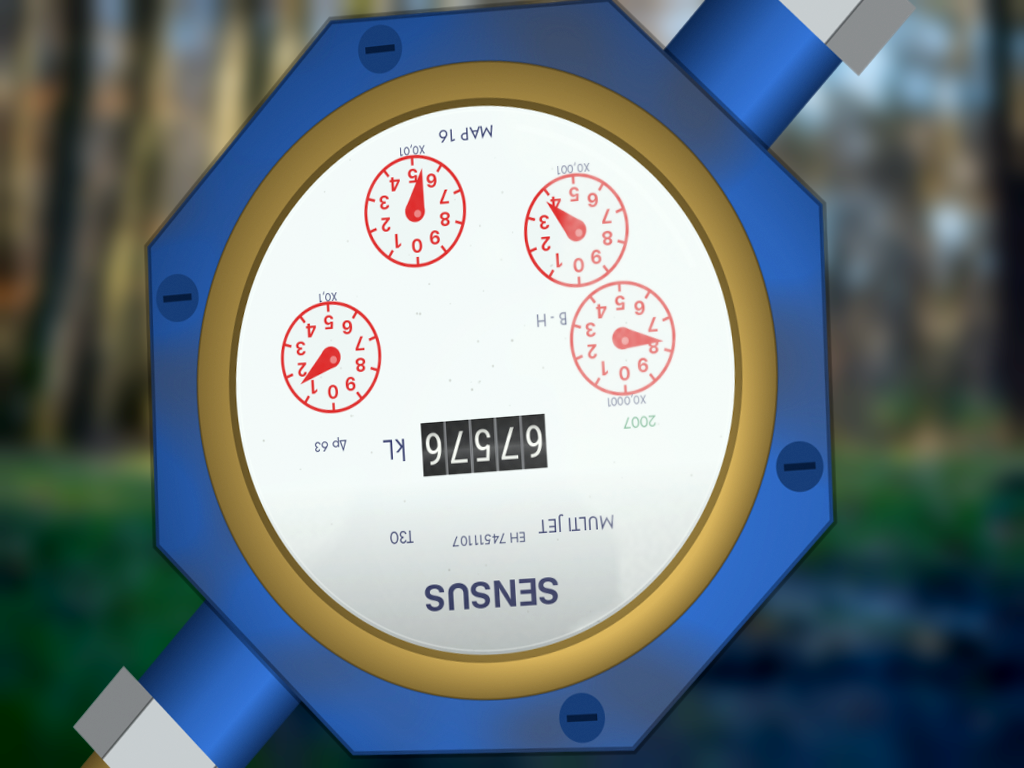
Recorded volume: 67576.1537; kL
